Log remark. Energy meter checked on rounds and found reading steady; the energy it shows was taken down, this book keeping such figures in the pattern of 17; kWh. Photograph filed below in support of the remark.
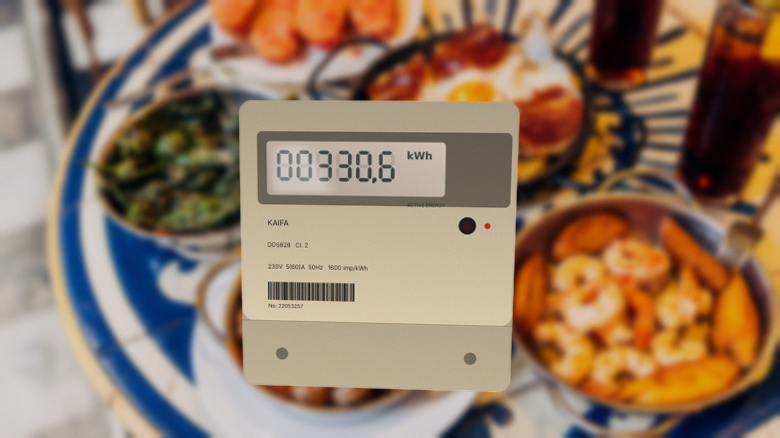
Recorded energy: 330.6; kWh
